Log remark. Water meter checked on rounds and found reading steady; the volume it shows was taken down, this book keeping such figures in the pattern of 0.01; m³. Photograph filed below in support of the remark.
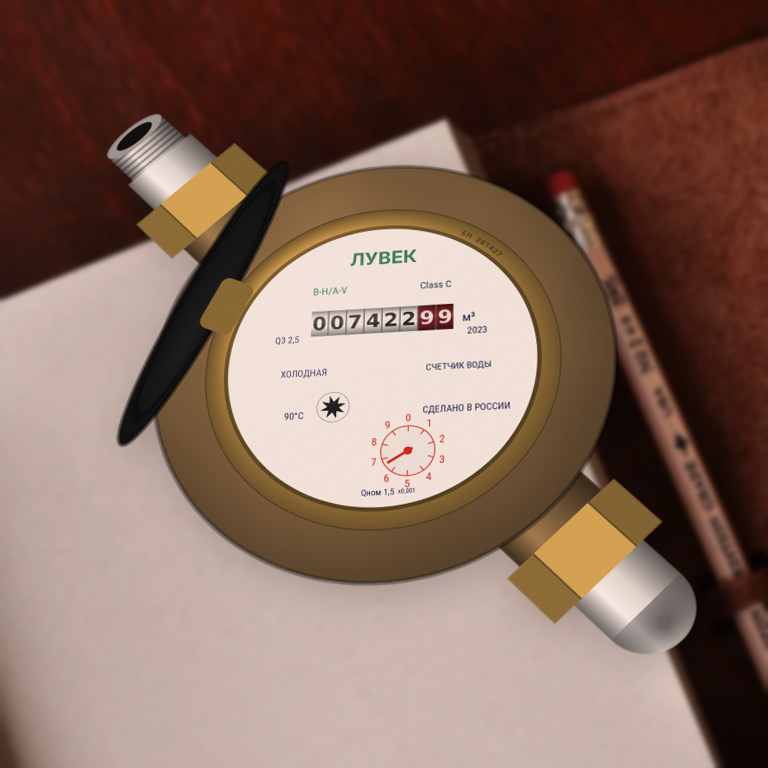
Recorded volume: 7422.996; m³
